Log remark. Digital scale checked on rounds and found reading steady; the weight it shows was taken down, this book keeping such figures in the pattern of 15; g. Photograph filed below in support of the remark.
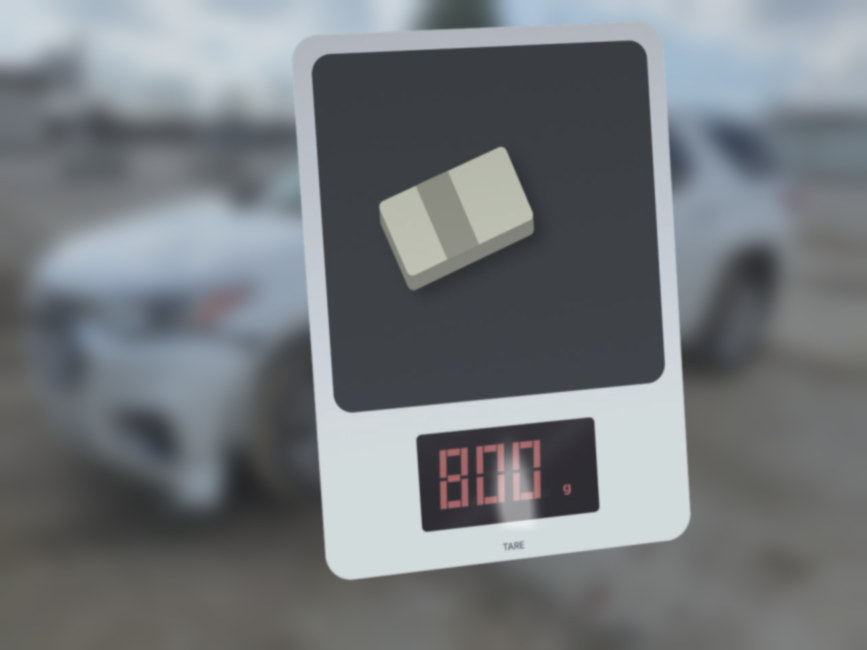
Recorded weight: 800; g
